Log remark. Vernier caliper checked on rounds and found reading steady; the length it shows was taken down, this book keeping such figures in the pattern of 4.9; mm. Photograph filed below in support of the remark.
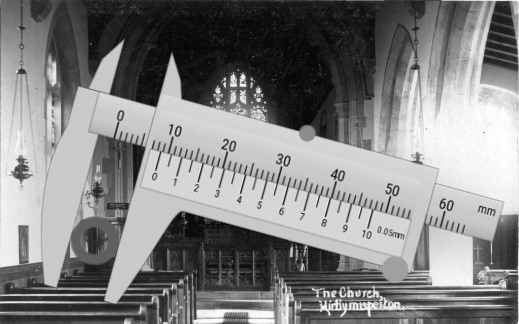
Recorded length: 8.6; mm
